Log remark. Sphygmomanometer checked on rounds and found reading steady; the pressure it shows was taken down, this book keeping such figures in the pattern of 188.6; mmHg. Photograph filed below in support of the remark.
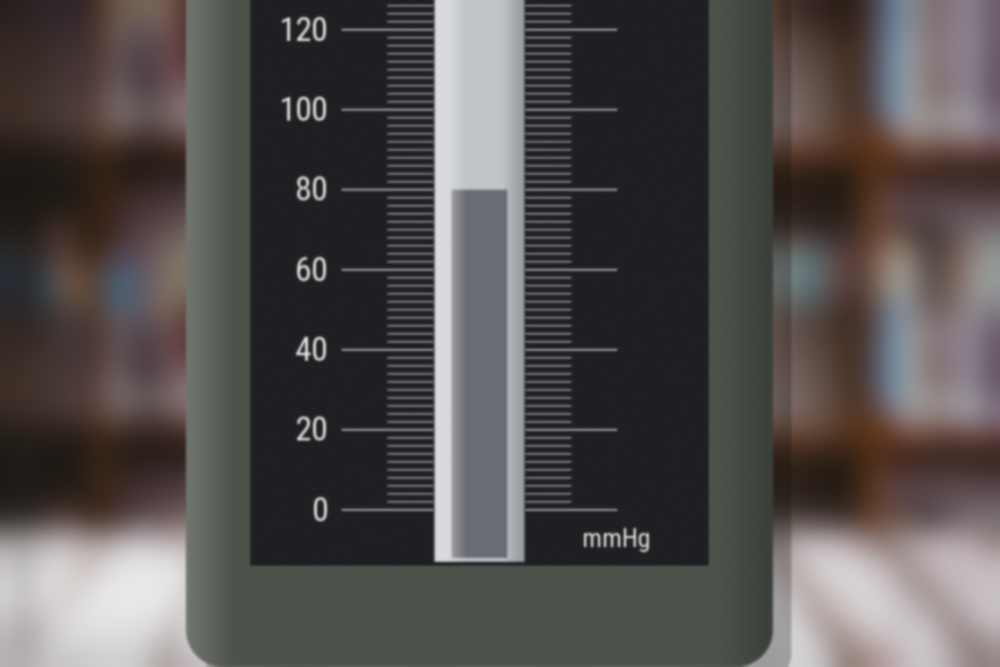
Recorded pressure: 80; mmHg
